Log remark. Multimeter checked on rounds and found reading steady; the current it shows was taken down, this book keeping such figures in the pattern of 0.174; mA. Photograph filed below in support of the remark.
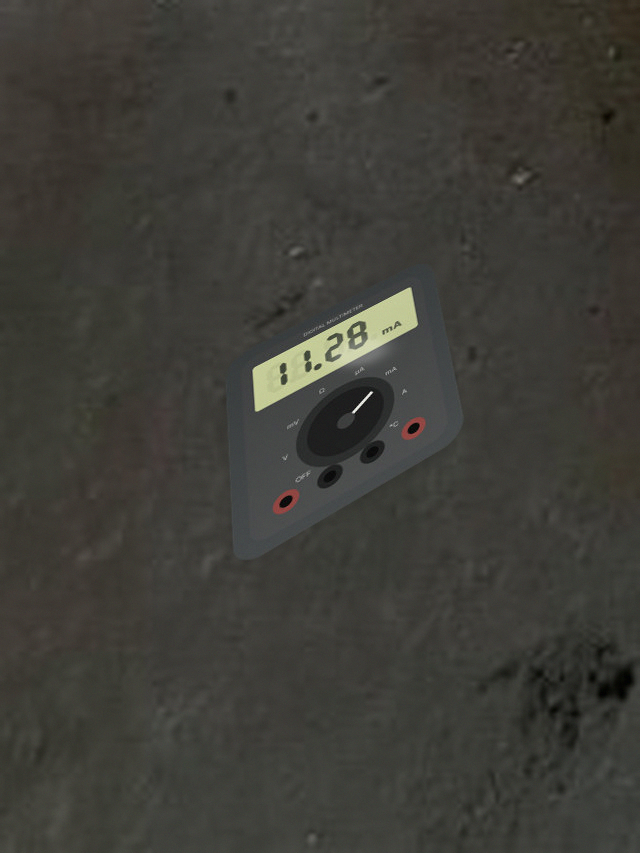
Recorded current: 11.28; mA
